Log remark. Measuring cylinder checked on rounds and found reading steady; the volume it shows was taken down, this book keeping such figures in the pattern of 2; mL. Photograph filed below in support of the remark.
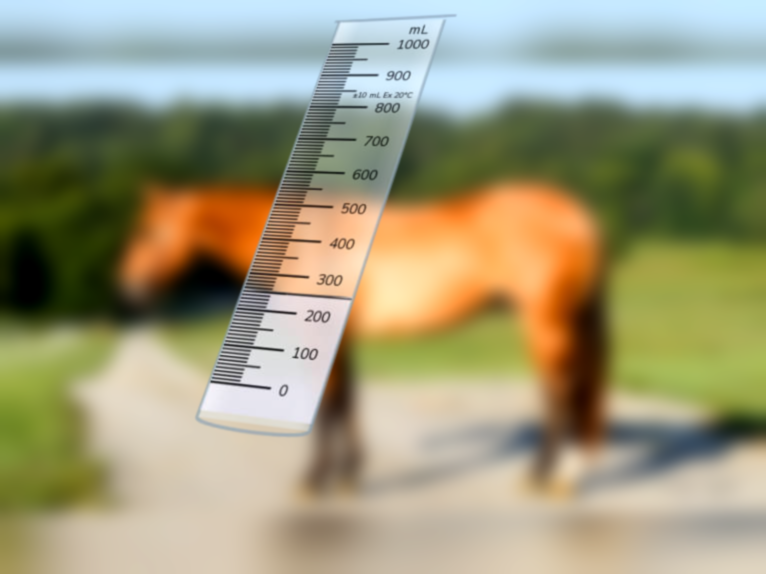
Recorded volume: 250; mL
